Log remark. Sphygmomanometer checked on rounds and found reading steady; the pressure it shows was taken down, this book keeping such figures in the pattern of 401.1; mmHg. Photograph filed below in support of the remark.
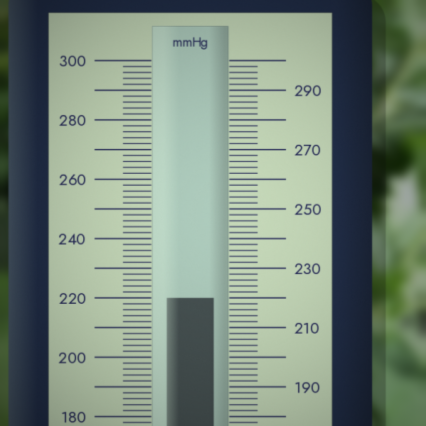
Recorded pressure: 220; mmHg
